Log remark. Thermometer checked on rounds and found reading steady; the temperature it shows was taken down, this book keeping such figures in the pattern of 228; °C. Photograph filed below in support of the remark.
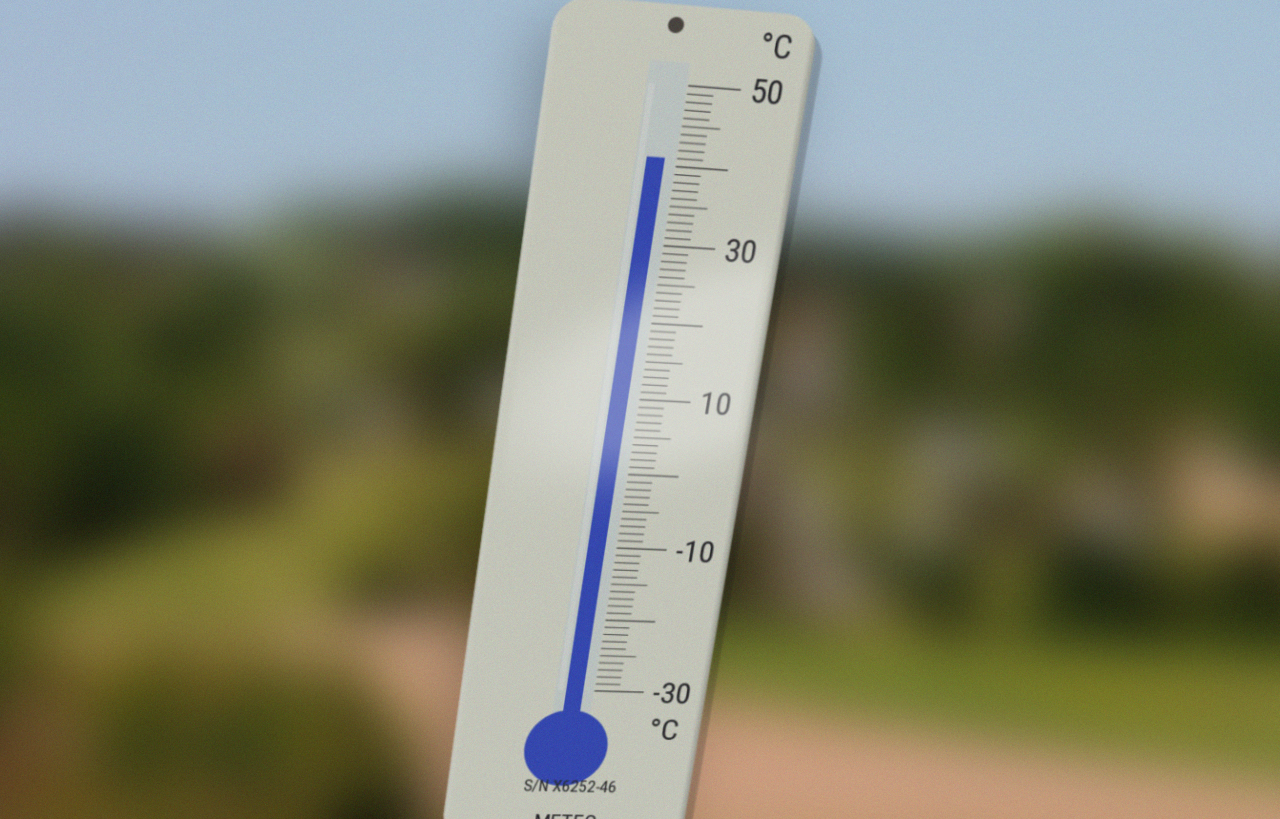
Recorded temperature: 41; °C
